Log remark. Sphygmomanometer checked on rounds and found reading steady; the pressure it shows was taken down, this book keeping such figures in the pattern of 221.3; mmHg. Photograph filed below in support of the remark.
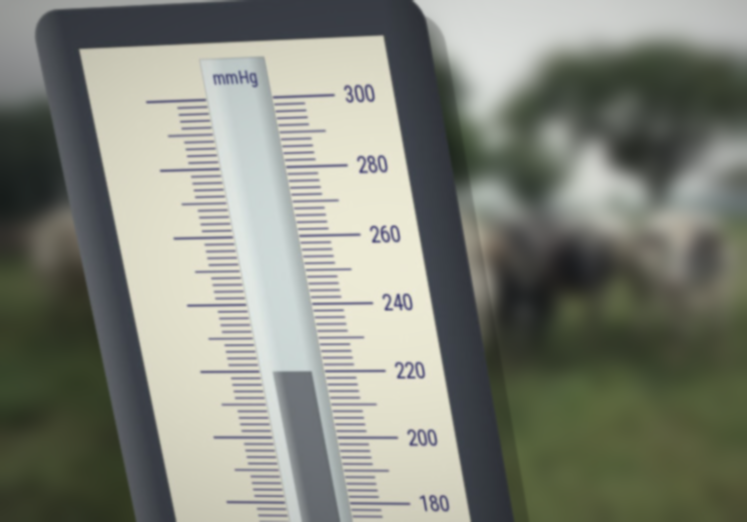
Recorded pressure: 220; mmHg
